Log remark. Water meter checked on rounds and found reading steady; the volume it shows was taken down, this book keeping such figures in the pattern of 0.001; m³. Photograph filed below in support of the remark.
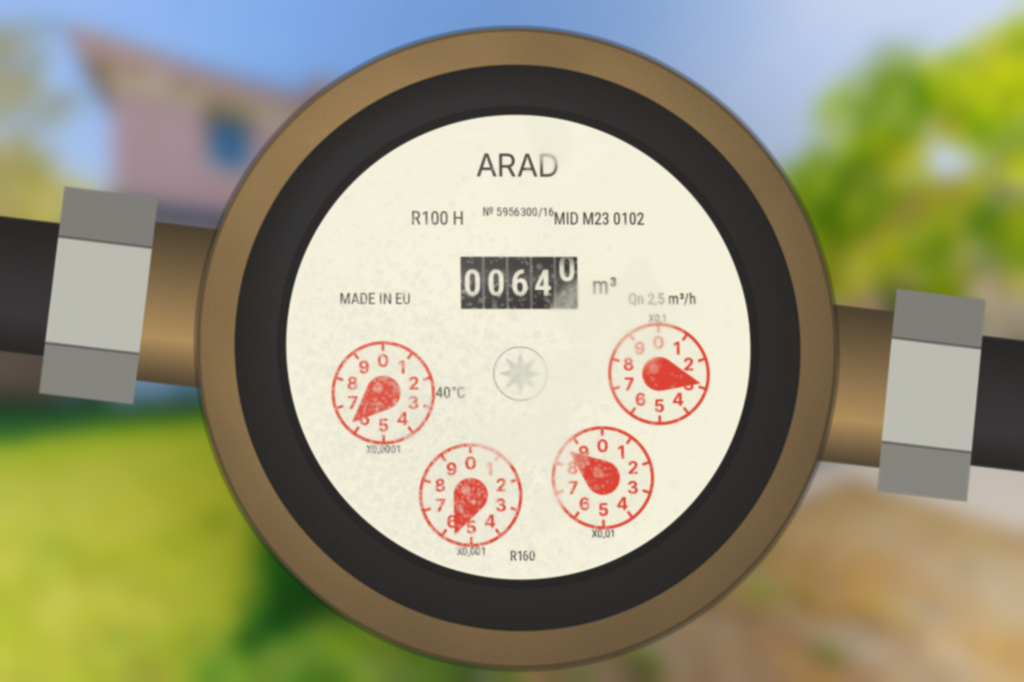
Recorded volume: 640.2856; m³
